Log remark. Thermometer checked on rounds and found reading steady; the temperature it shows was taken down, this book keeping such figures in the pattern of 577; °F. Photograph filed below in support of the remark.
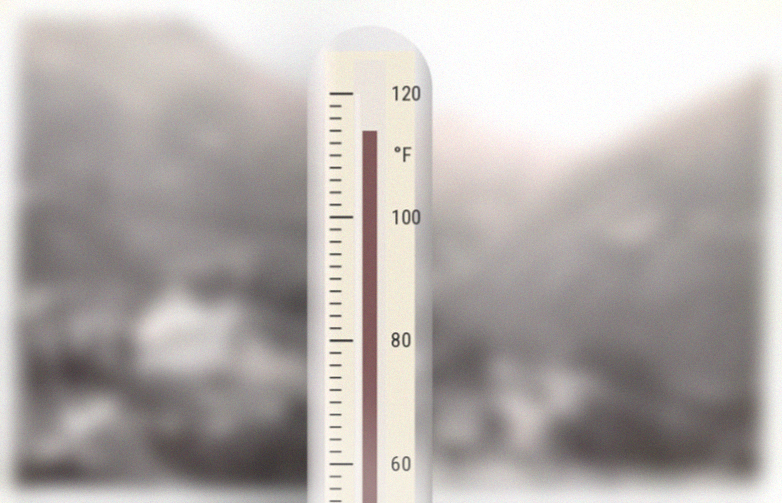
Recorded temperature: 114; °F
